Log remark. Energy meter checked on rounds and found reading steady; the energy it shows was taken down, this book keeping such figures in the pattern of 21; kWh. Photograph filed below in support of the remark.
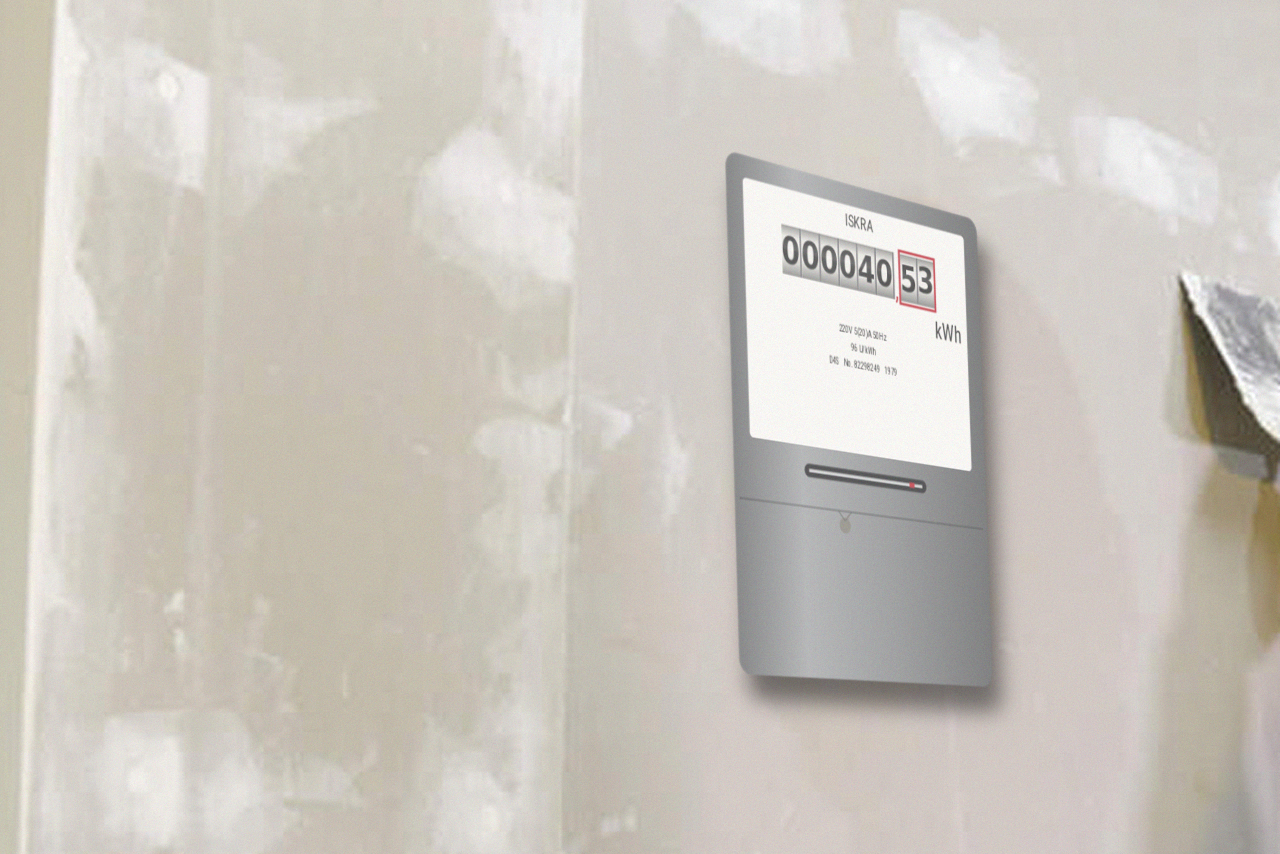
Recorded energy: 40.53; kWh
